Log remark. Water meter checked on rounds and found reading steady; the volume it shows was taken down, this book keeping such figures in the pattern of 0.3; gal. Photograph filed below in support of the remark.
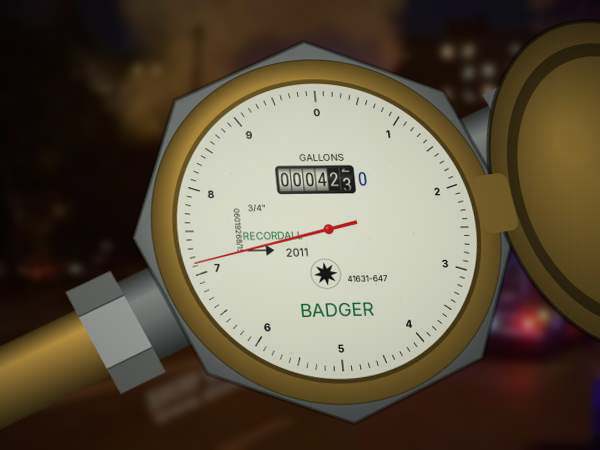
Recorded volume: 4227.1; gal
